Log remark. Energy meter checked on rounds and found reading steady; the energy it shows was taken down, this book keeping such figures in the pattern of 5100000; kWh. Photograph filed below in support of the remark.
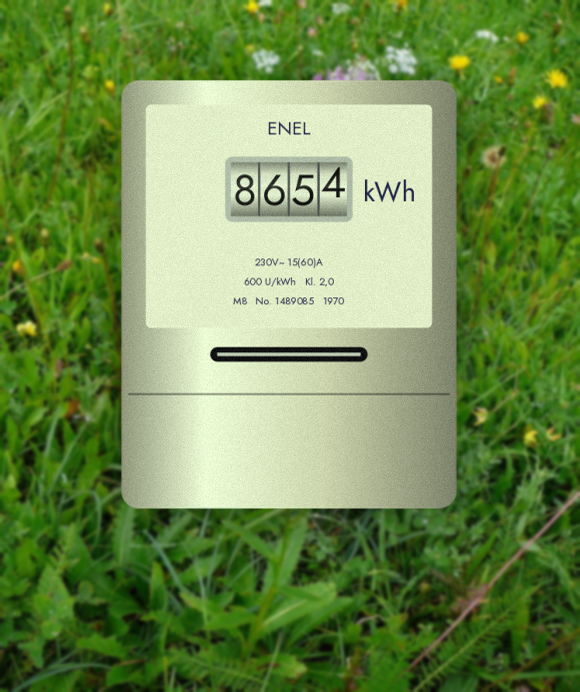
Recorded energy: 8654; kWh
